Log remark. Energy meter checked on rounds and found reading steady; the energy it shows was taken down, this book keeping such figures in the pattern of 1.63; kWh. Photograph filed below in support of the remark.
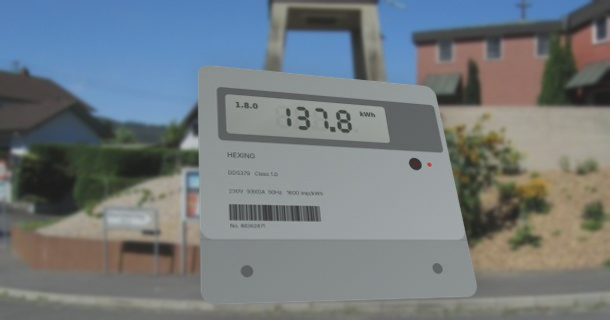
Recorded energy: 137.8; kWh
